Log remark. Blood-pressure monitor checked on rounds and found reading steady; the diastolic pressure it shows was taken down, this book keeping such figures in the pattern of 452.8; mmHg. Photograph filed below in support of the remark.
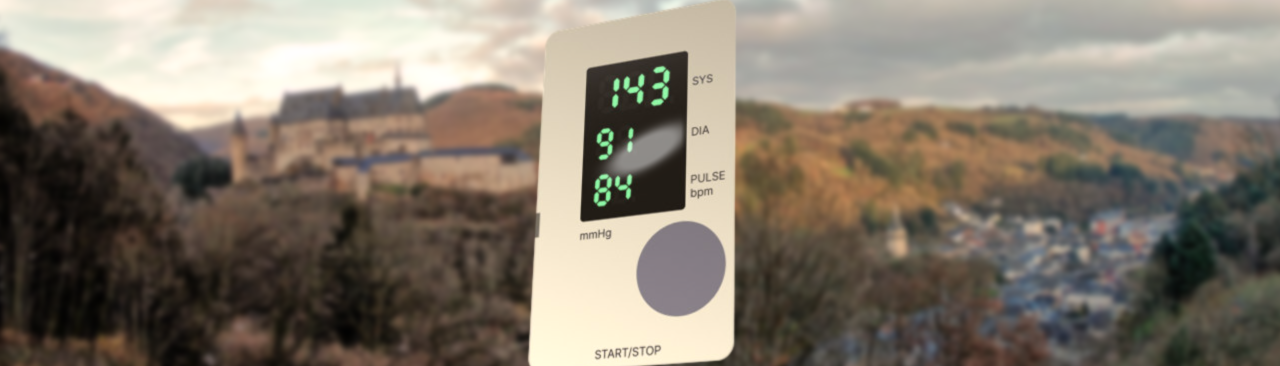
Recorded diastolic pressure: 91; mmHg
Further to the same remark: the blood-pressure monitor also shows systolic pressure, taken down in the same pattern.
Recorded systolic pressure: 143; mmHg
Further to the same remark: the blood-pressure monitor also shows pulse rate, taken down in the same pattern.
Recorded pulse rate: 84; bpm
